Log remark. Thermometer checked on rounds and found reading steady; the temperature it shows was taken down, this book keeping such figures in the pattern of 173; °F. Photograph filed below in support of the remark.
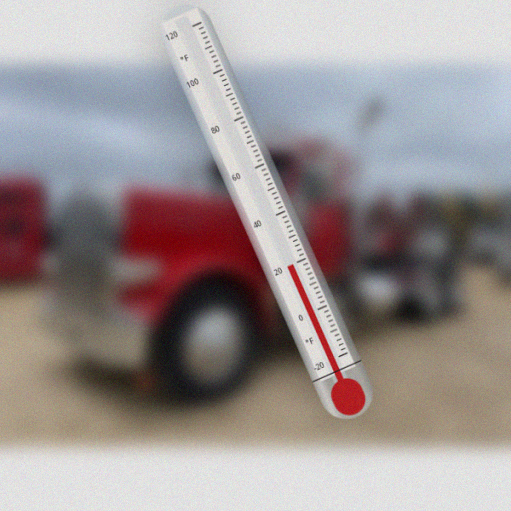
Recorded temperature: 20; °F
